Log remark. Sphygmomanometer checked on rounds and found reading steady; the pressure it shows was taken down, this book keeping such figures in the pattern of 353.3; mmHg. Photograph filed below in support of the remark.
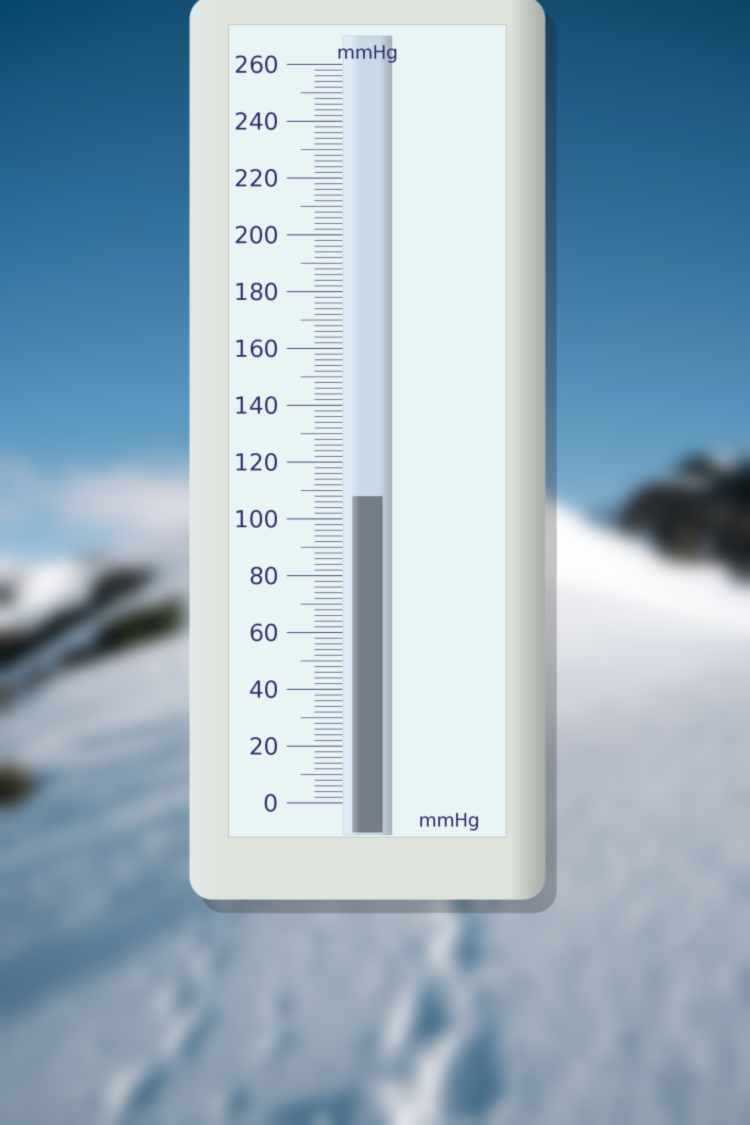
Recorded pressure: 108; mmHg
